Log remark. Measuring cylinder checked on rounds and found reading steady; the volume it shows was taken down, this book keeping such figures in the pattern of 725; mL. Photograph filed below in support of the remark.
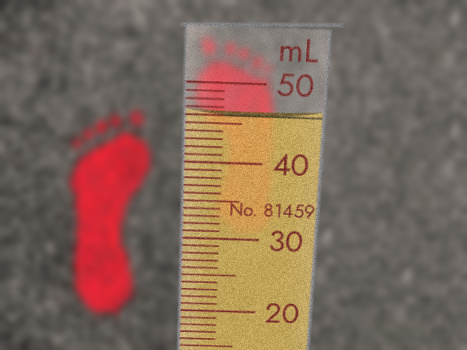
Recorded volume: 46; mL
